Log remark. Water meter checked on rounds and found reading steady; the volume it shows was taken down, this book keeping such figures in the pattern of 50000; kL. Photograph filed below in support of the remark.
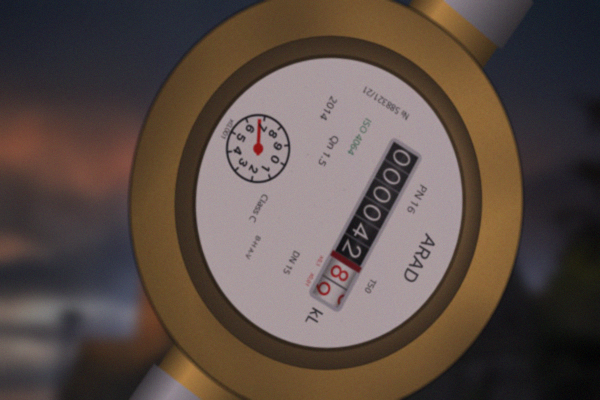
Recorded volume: 42.886; kL
